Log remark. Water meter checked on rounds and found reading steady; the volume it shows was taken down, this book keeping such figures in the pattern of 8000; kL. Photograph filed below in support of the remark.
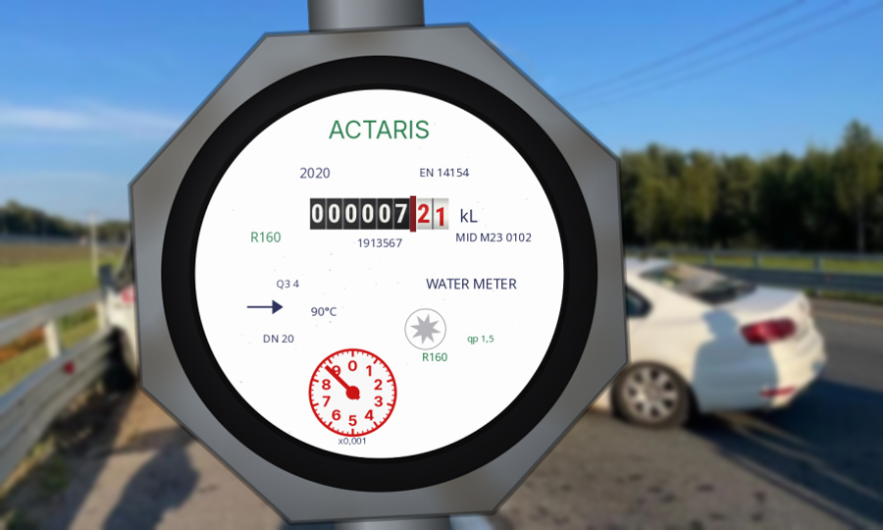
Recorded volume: 7.208; kL
